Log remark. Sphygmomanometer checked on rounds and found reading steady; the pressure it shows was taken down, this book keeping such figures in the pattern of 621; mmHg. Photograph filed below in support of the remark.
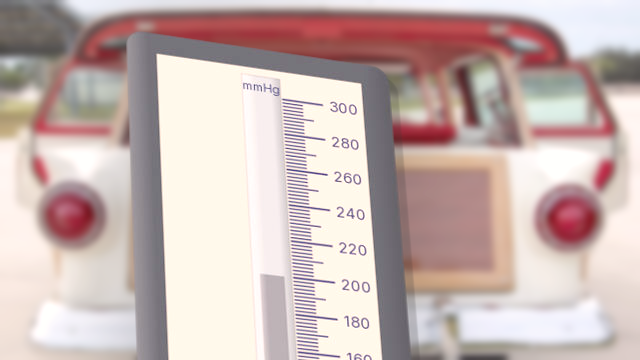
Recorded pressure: 200; mmHg
